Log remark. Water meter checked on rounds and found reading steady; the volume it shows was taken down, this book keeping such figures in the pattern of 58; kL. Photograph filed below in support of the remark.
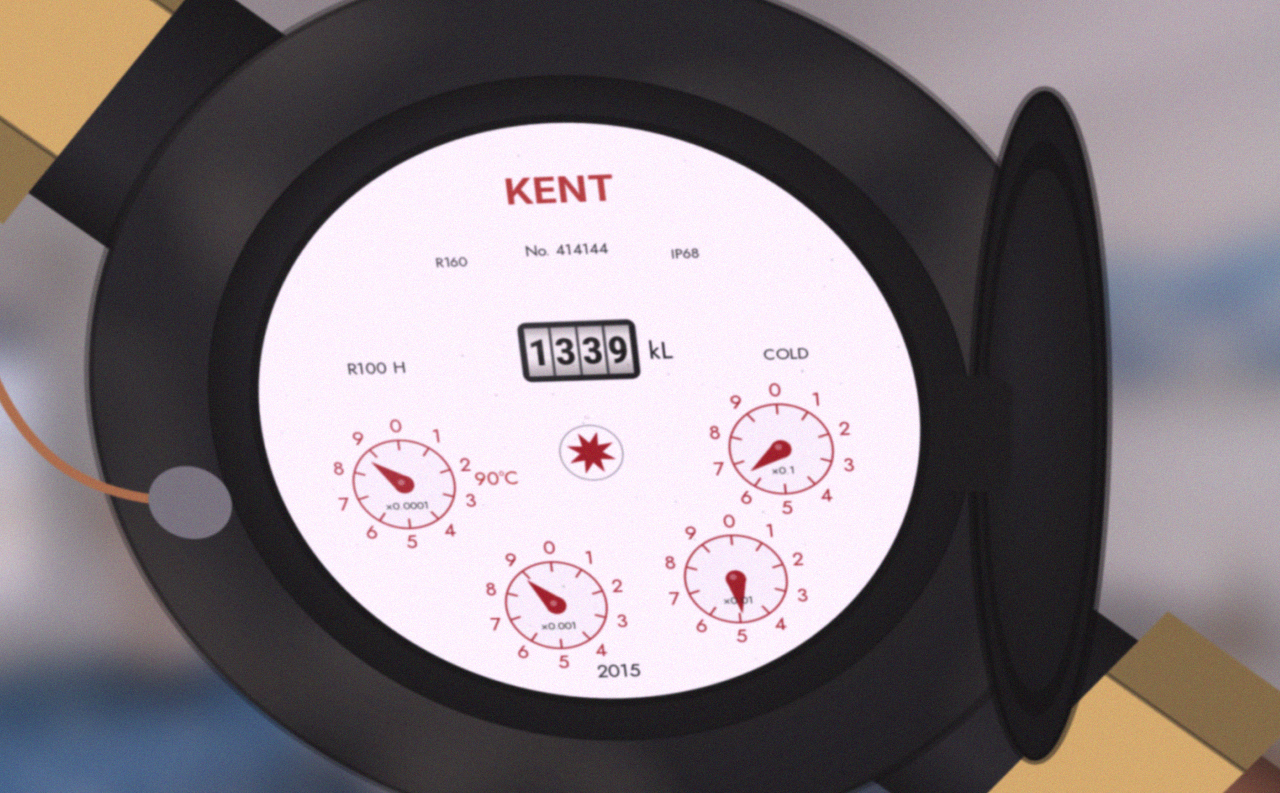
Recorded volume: 1339.6488; kL
